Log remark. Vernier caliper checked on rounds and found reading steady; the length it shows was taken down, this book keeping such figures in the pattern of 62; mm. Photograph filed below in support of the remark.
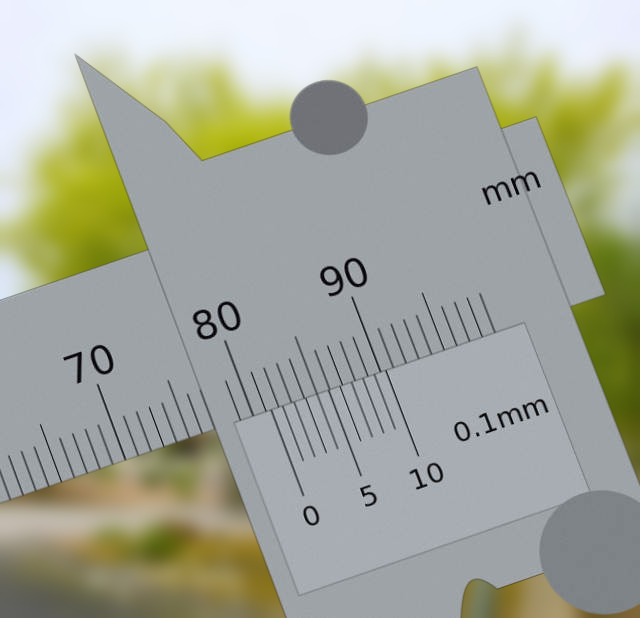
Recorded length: 81.4; mm
